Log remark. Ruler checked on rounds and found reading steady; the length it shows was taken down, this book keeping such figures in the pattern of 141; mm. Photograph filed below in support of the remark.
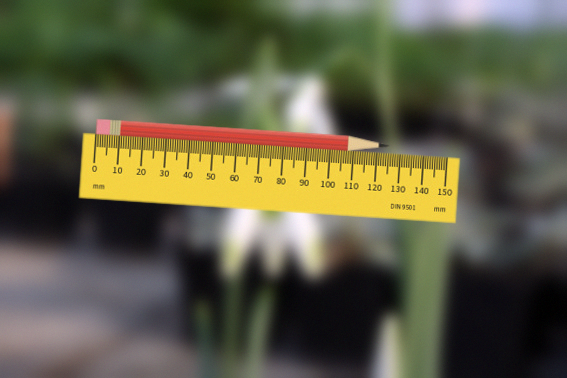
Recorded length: 125; mm
